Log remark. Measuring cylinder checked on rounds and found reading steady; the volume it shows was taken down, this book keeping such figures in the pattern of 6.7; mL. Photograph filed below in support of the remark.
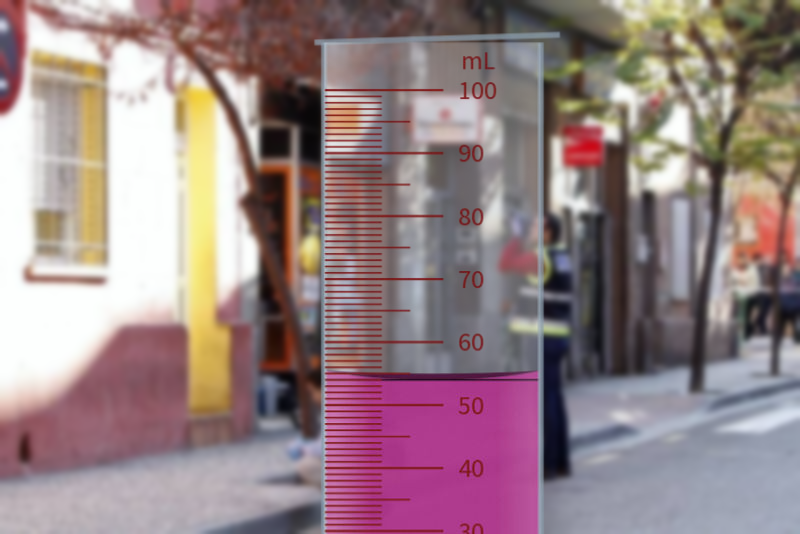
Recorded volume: 54; mL
